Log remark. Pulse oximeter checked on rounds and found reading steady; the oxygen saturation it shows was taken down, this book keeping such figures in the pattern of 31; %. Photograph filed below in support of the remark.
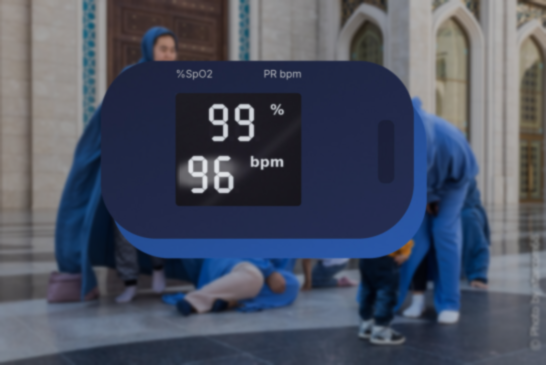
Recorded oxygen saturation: 99; %
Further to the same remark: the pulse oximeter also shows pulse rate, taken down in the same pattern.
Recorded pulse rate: 96; bpm
